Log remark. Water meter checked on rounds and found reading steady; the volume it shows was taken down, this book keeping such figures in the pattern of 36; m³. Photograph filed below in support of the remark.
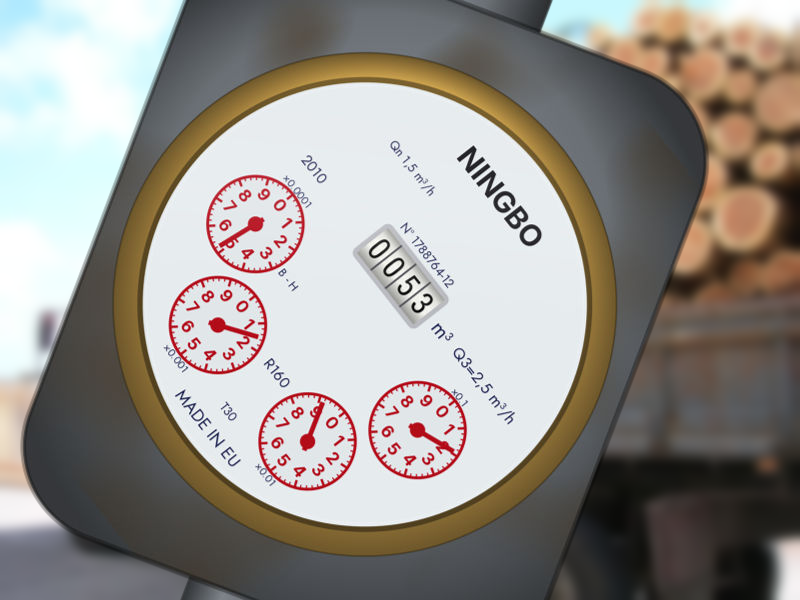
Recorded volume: 53.1915; m³
